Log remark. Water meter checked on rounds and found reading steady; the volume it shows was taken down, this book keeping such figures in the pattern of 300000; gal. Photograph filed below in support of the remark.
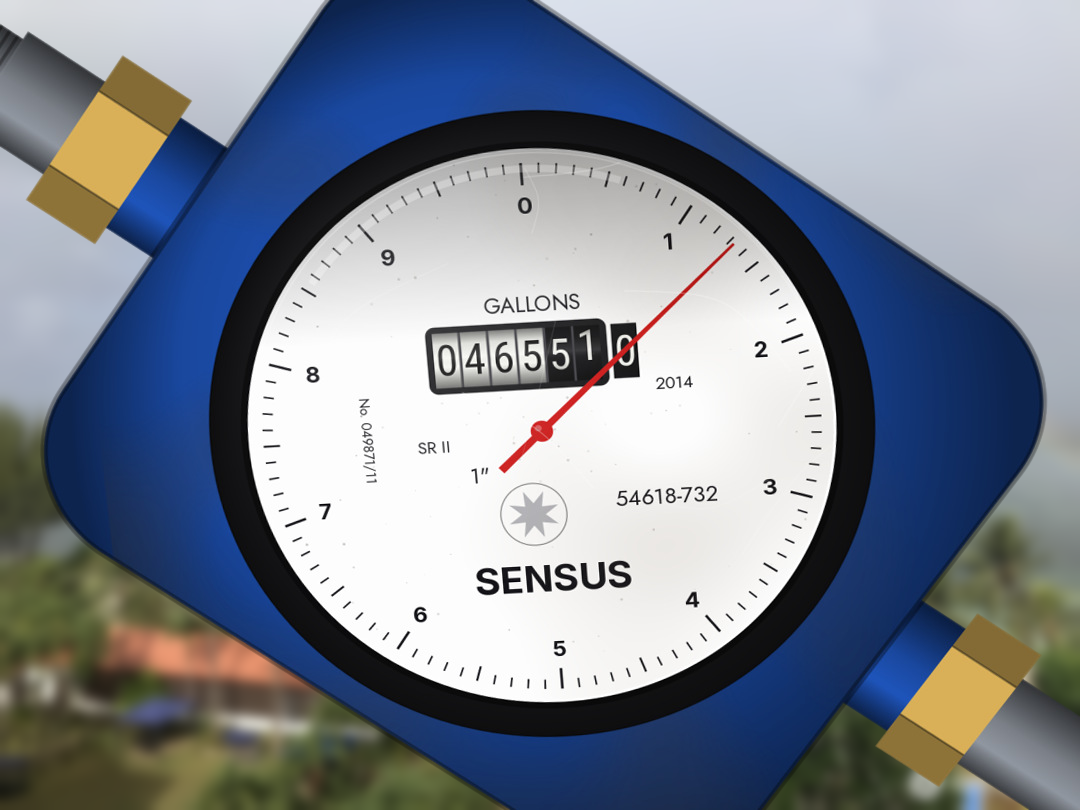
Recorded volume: 465511.3; gal
